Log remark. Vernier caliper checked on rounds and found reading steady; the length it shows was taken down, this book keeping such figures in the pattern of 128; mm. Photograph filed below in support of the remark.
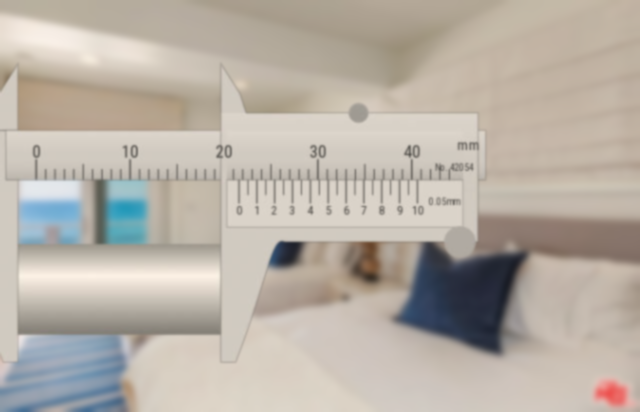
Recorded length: 21.6; mm
